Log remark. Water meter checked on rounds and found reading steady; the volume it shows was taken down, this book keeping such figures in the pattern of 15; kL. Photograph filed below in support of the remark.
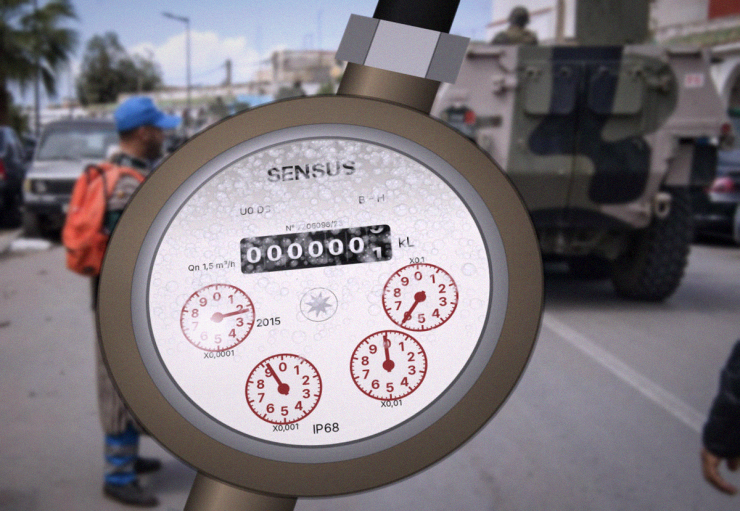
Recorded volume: 0.5992; kL
